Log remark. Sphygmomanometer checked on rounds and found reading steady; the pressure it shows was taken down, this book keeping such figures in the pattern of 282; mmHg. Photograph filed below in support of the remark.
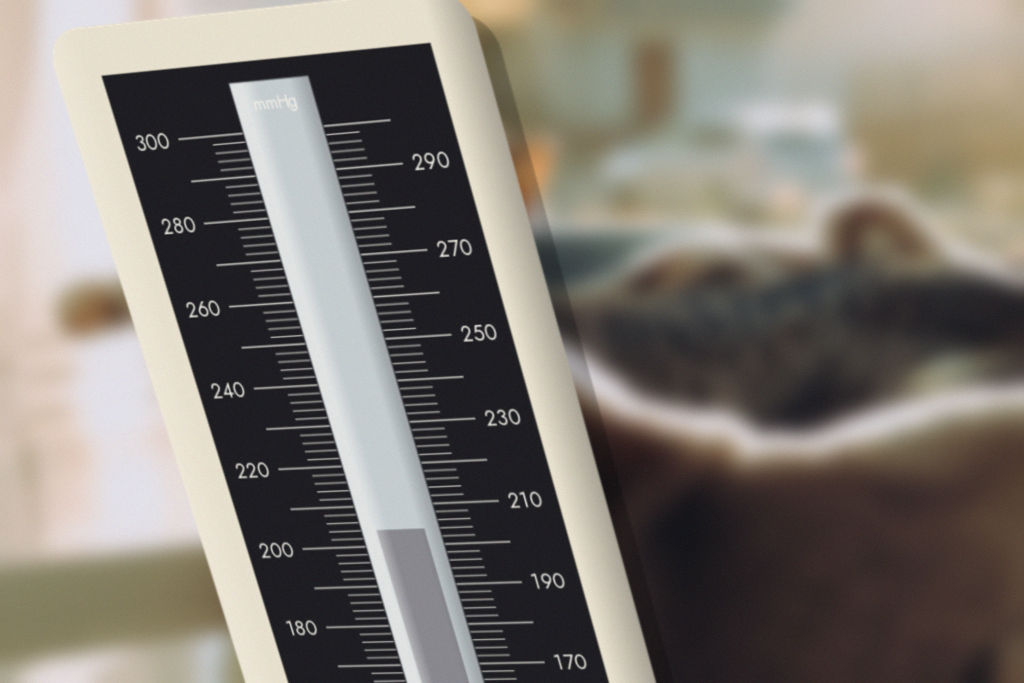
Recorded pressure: 204; mmHg
